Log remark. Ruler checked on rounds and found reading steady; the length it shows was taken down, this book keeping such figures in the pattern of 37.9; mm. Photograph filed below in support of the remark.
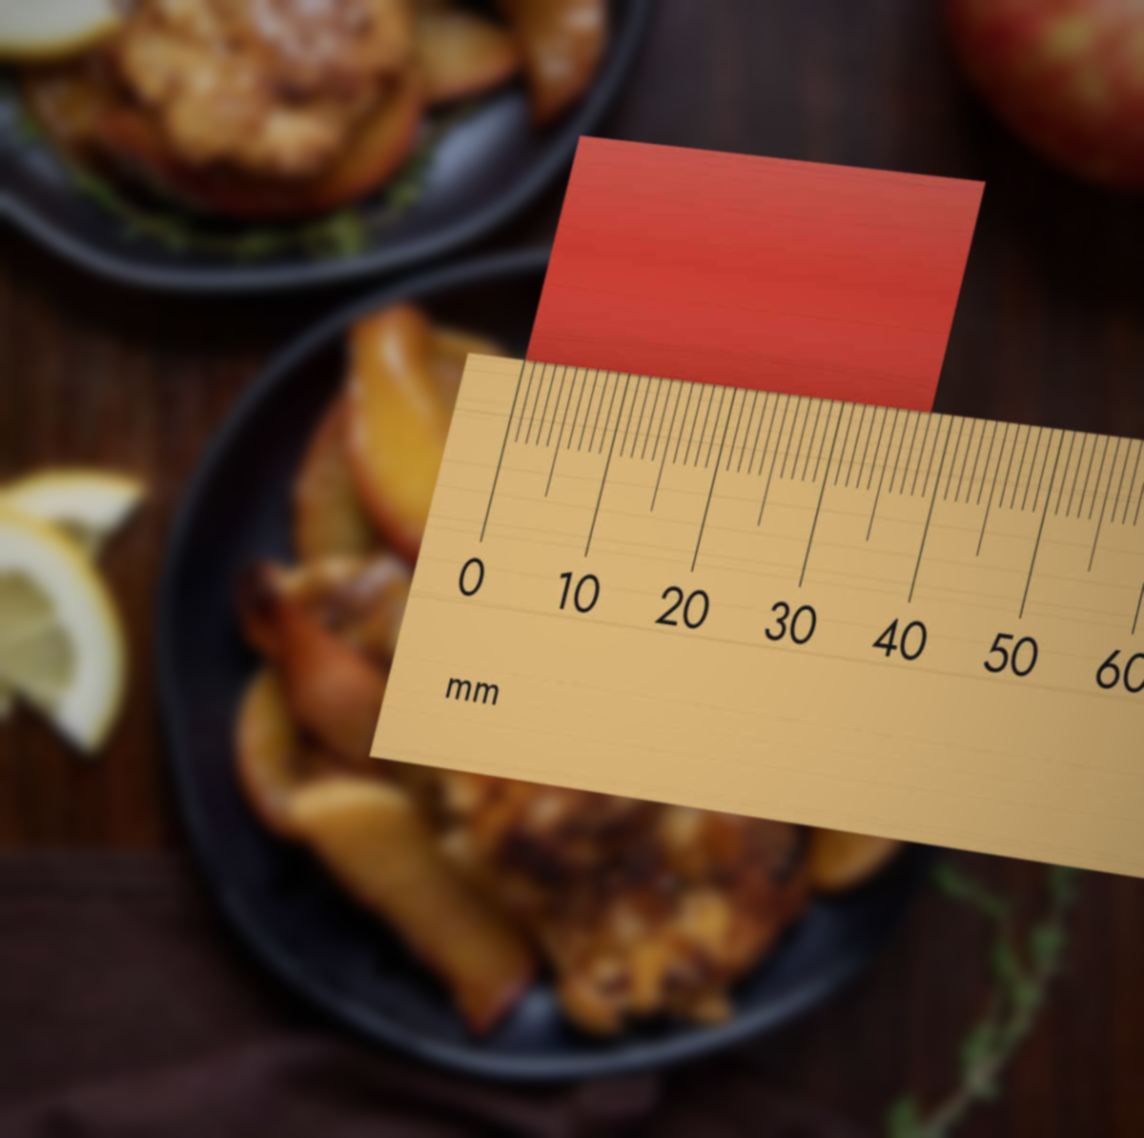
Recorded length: 38; mm
